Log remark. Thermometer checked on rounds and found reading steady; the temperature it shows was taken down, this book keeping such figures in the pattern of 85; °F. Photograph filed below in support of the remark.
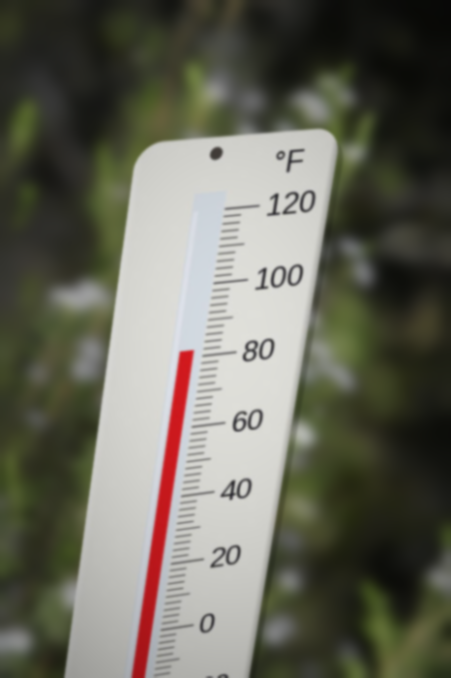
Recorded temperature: 82; °F
